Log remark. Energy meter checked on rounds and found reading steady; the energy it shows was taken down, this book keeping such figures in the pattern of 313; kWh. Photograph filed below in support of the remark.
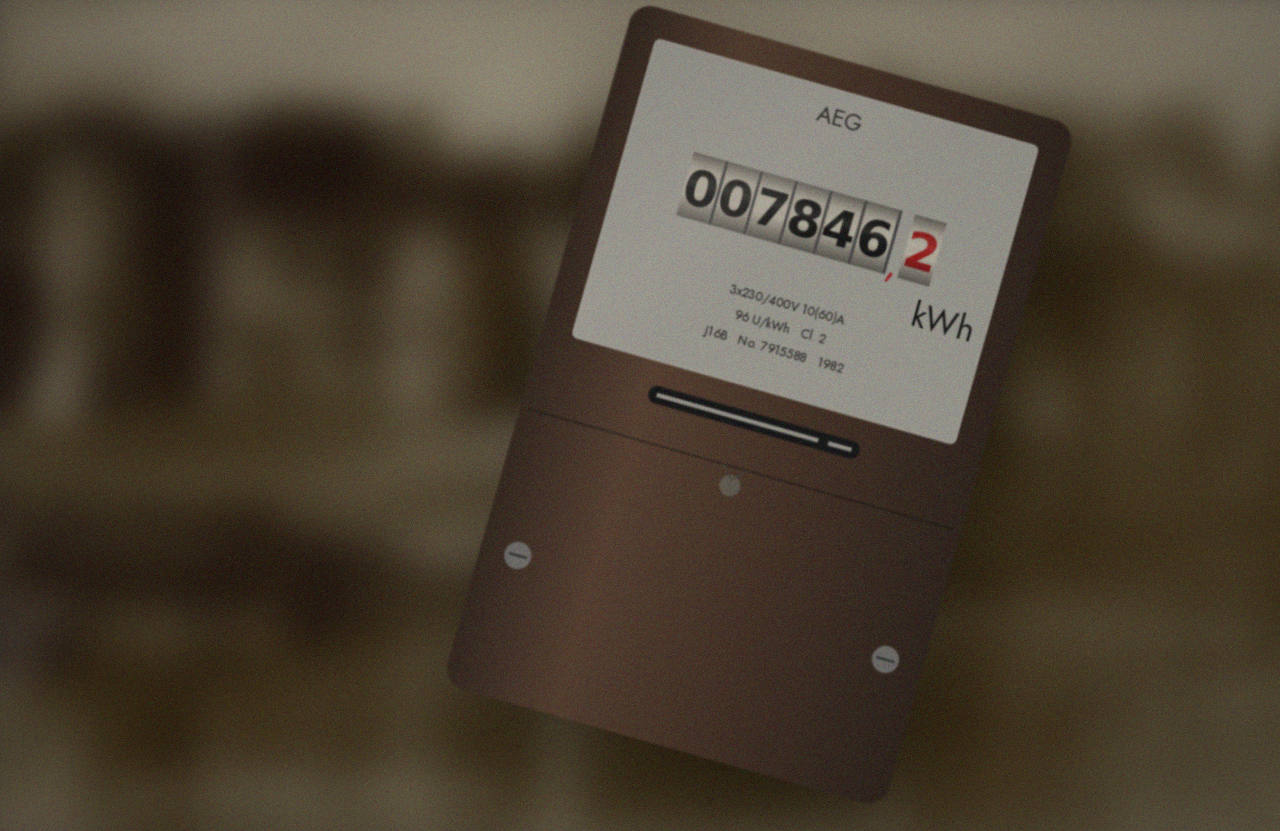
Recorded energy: 7846.2; kWh
